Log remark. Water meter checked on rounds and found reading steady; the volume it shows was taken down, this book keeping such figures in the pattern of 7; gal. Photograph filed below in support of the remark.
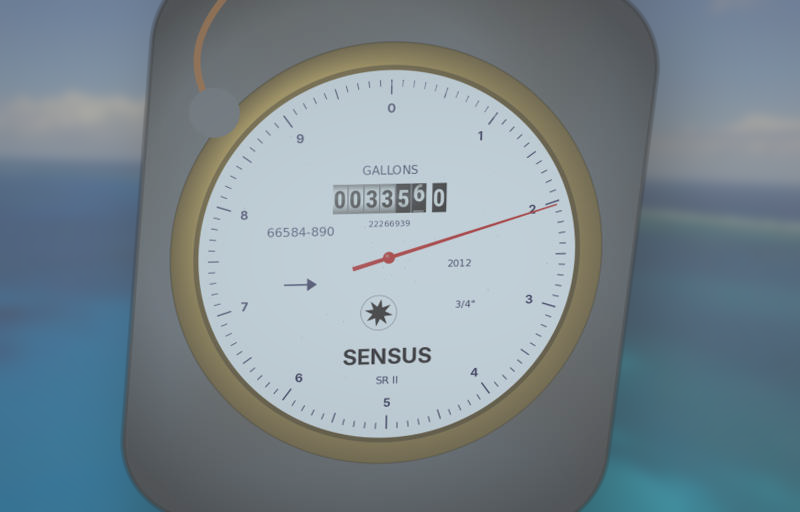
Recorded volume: 33562.0; gal
